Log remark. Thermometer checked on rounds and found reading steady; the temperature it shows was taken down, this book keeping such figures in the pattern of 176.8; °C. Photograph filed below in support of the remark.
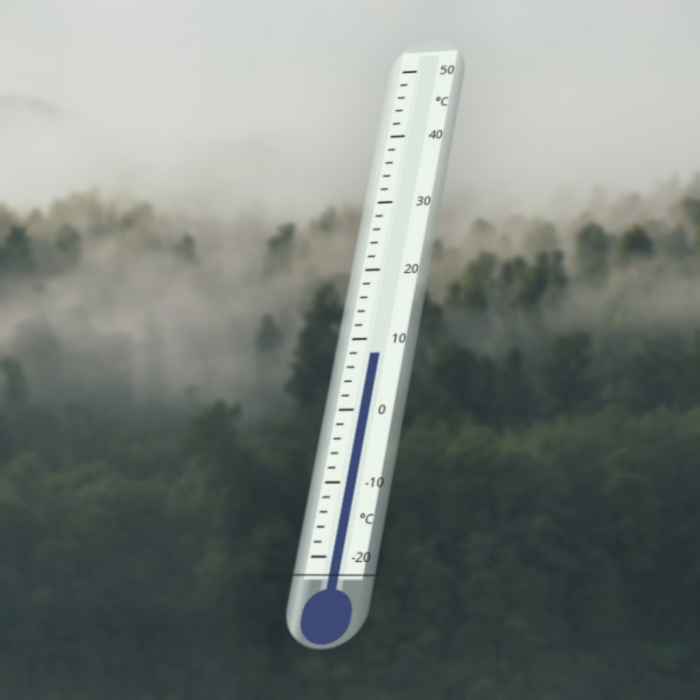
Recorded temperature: 8; °C
